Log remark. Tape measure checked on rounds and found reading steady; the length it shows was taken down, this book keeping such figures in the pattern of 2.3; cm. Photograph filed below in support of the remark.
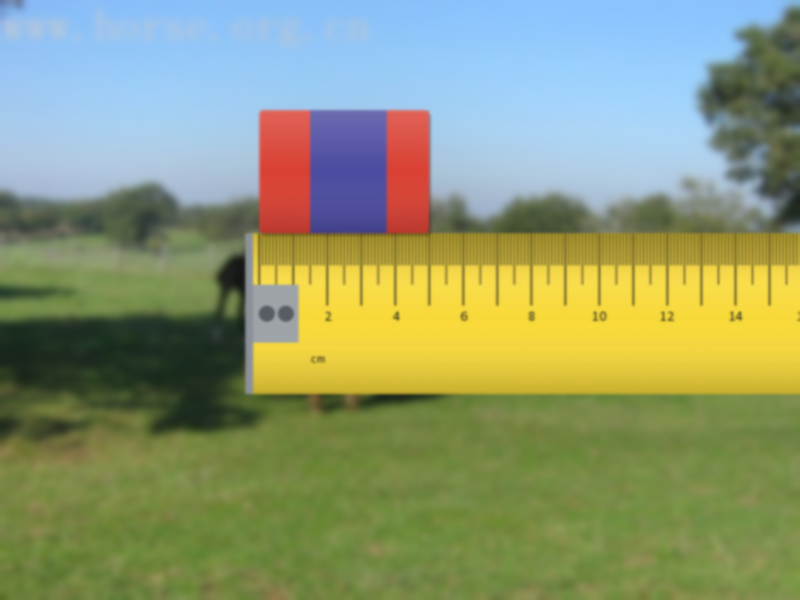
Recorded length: 5; cm
